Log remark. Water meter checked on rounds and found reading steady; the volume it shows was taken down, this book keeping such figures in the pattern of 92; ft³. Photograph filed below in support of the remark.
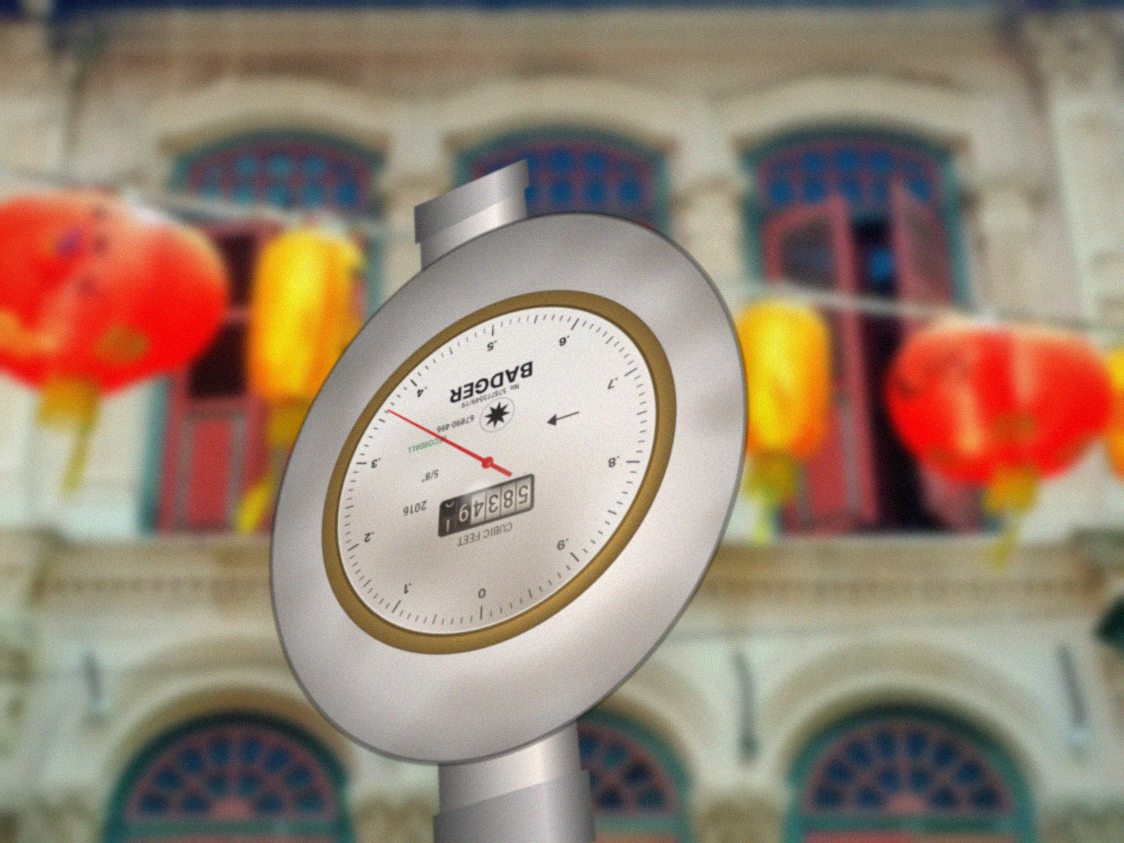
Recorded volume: 583491.36; ft³
